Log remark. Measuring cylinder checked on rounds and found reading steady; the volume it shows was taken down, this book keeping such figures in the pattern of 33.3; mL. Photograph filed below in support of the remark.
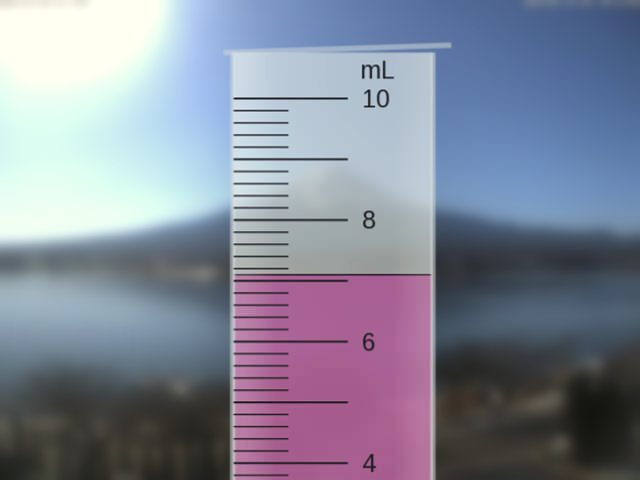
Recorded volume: 7.1; mL
